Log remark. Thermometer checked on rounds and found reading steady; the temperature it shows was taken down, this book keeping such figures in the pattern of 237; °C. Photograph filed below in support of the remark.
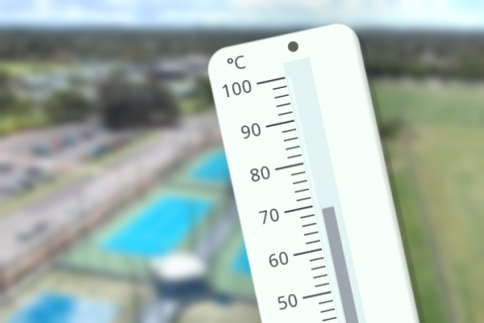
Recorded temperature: 69; °C
